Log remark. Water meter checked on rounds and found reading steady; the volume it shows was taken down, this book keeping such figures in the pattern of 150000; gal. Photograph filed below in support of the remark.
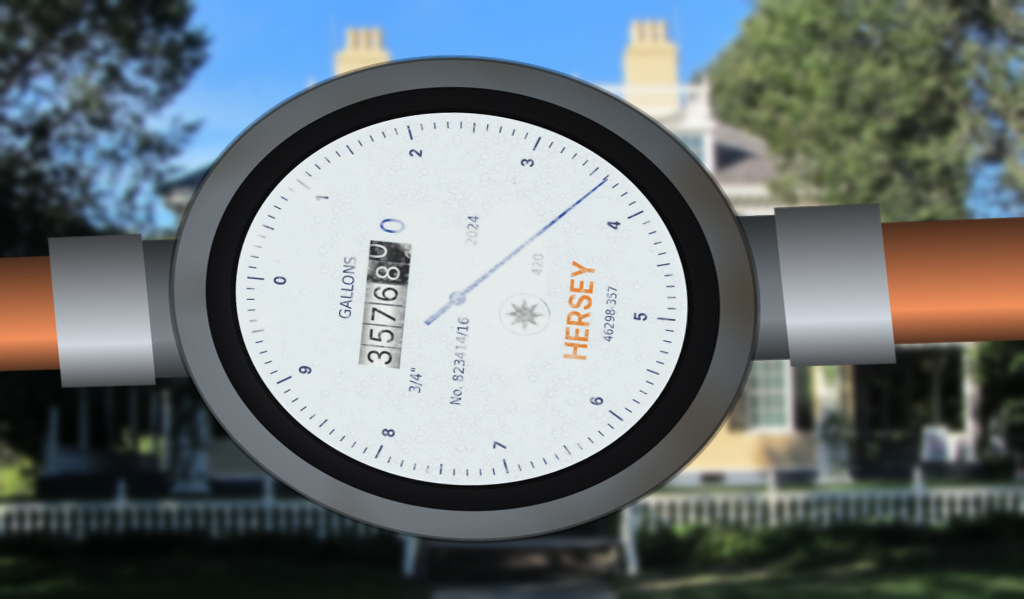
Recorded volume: 3576803.6; gal
